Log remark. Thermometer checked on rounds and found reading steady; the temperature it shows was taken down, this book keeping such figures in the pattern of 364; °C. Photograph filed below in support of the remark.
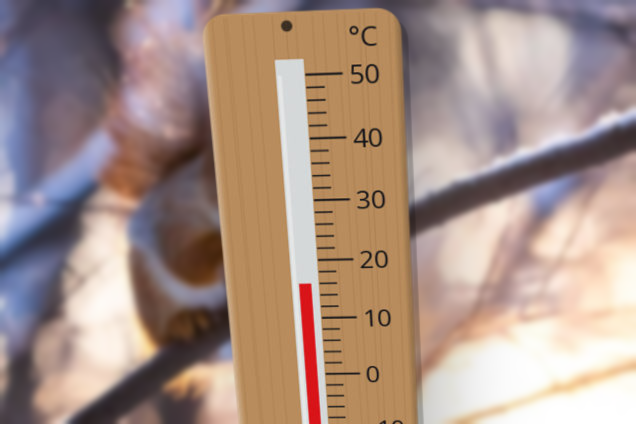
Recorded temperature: 16; °C
